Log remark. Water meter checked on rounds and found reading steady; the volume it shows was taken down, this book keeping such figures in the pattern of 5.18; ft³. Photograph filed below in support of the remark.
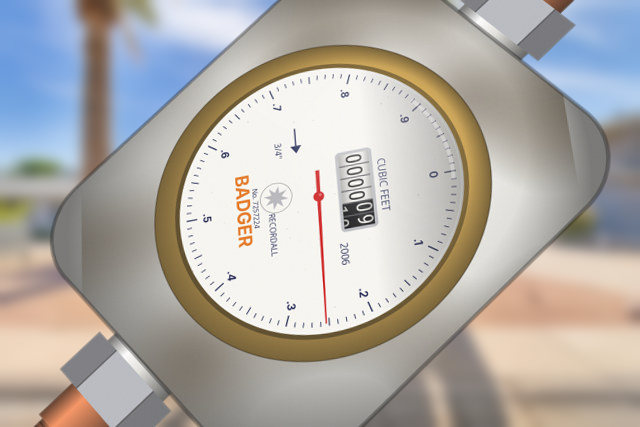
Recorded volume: 9.25; ft³
